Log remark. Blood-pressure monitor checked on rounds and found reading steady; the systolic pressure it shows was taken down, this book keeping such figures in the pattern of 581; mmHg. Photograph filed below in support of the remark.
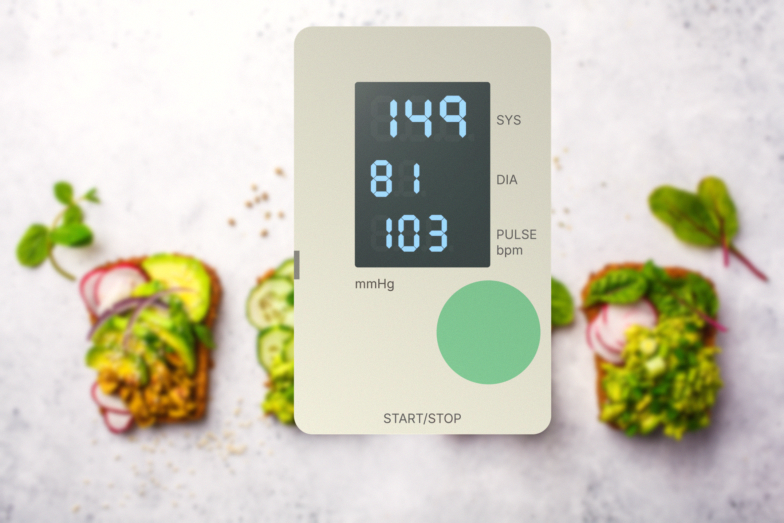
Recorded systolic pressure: 149; mmHg
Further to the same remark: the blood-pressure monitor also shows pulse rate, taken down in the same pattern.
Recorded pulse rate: 103; bpm
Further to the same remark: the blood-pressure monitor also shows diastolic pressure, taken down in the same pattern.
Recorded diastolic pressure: 81; mmHg
